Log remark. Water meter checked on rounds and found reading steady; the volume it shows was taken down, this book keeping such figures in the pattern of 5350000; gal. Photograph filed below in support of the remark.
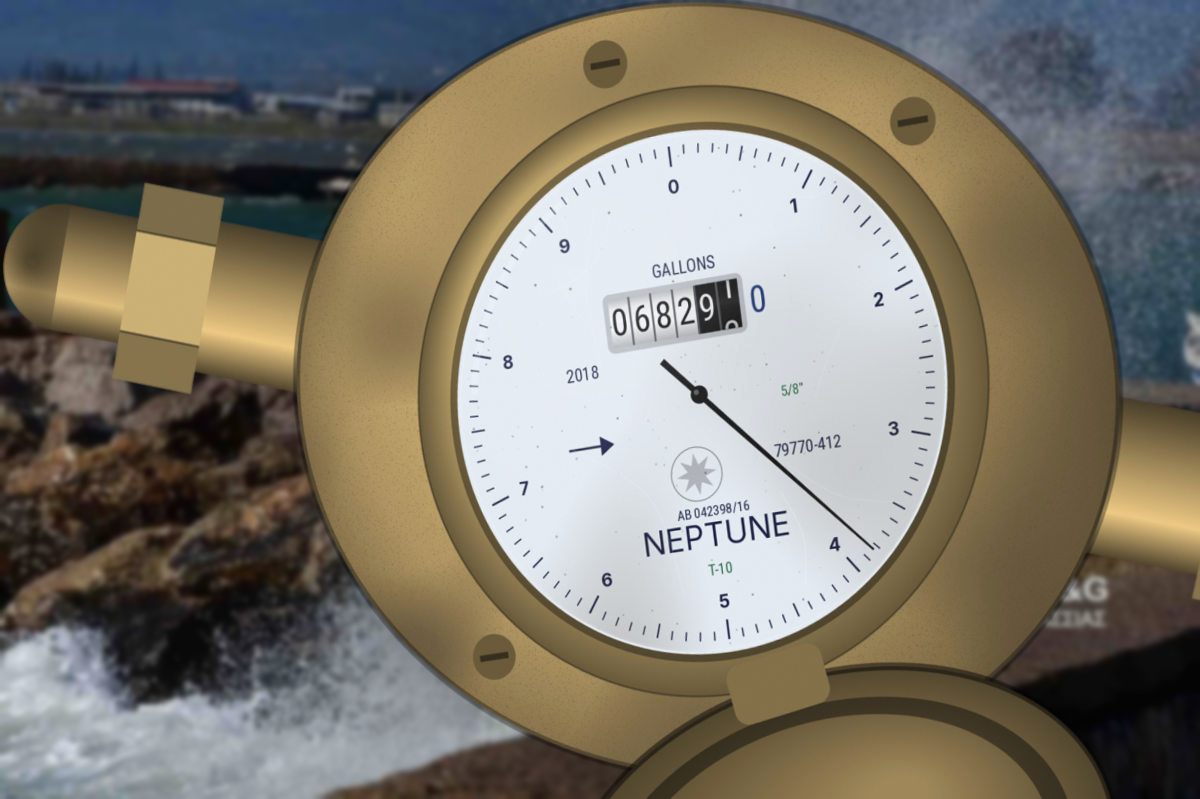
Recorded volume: 682913.8; gal
